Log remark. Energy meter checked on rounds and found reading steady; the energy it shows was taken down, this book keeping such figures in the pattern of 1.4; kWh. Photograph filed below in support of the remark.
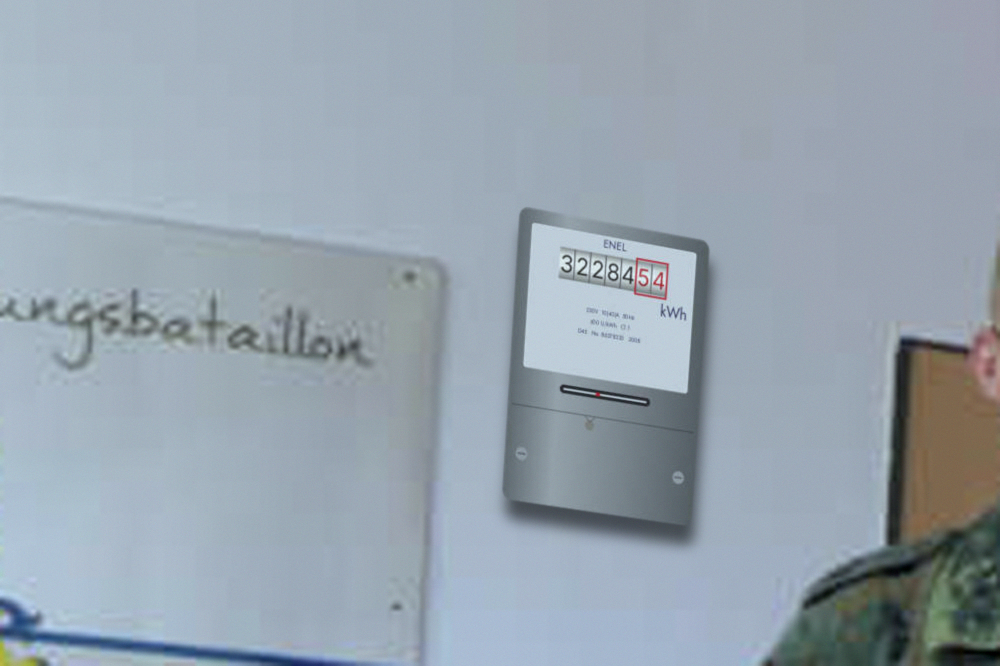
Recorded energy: 32284.54; kWh
